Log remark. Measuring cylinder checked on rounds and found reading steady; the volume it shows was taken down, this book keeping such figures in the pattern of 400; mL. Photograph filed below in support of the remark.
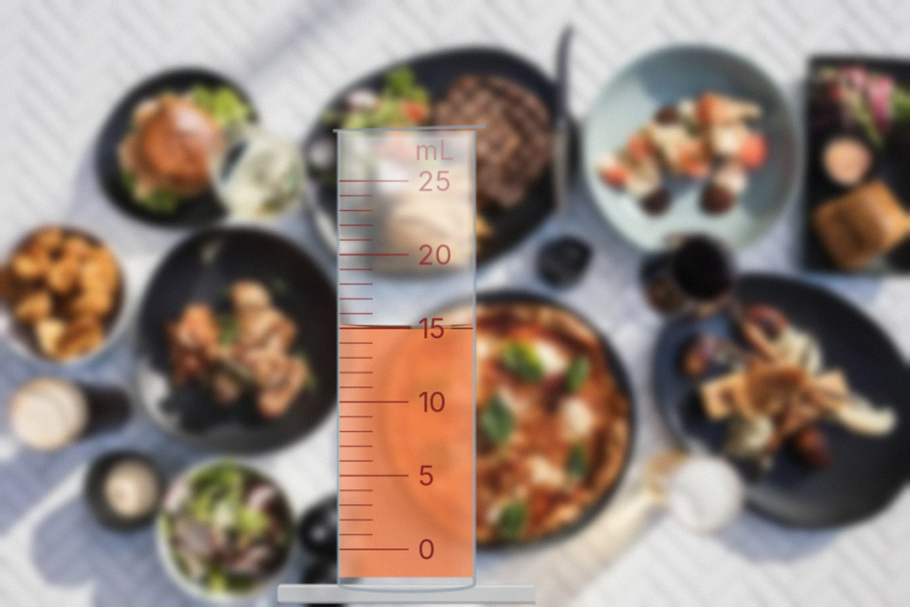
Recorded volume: 15; mL
